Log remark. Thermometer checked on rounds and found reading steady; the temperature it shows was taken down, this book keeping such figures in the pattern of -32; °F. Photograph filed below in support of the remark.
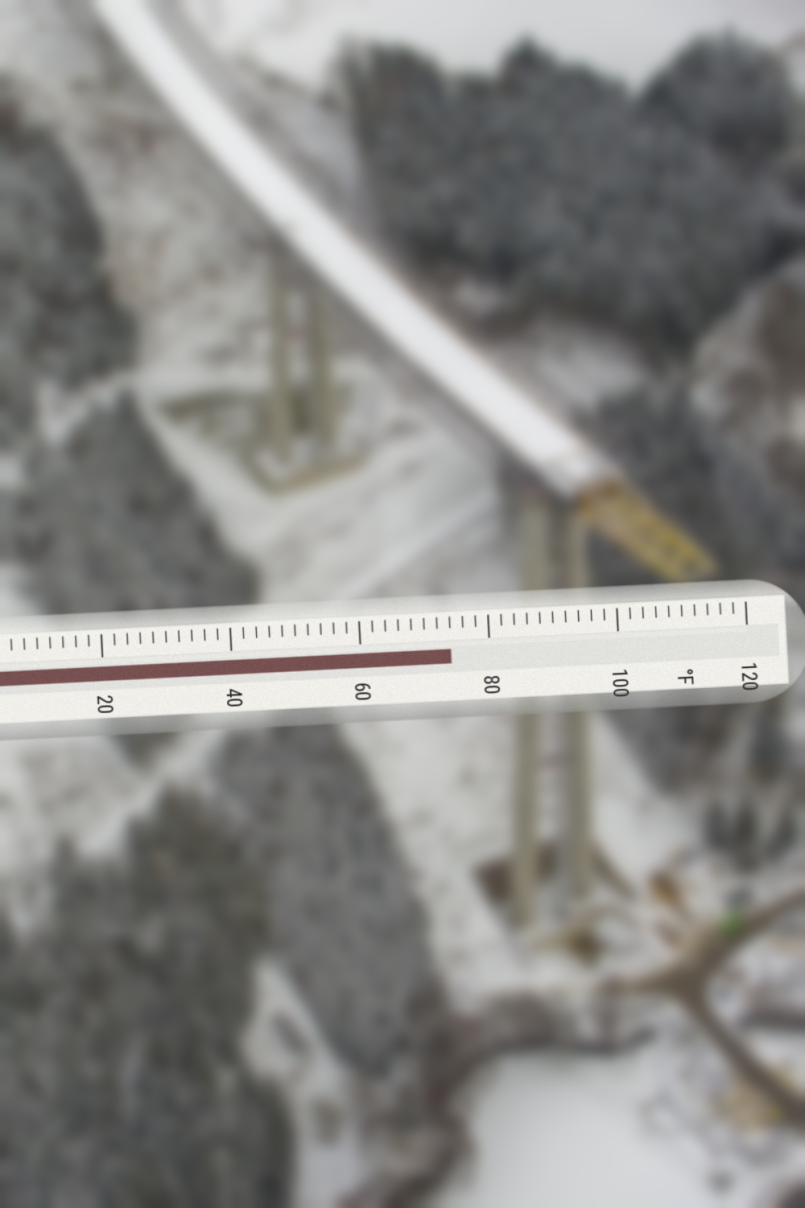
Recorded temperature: 74; °F
